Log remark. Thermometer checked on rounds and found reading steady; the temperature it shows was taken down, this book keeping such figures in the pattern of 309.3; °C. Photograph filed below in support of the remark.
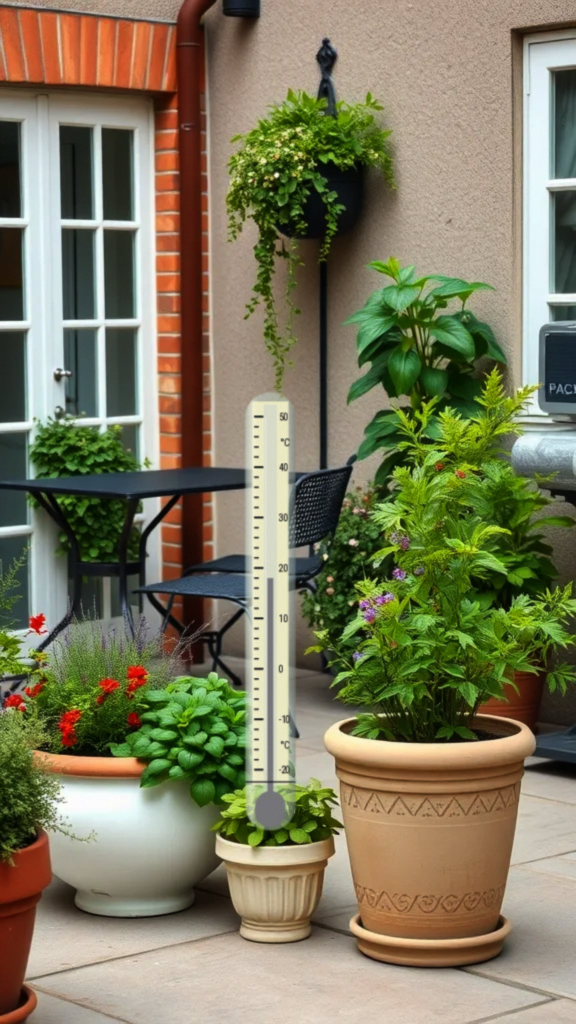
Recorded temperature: 18; °C
